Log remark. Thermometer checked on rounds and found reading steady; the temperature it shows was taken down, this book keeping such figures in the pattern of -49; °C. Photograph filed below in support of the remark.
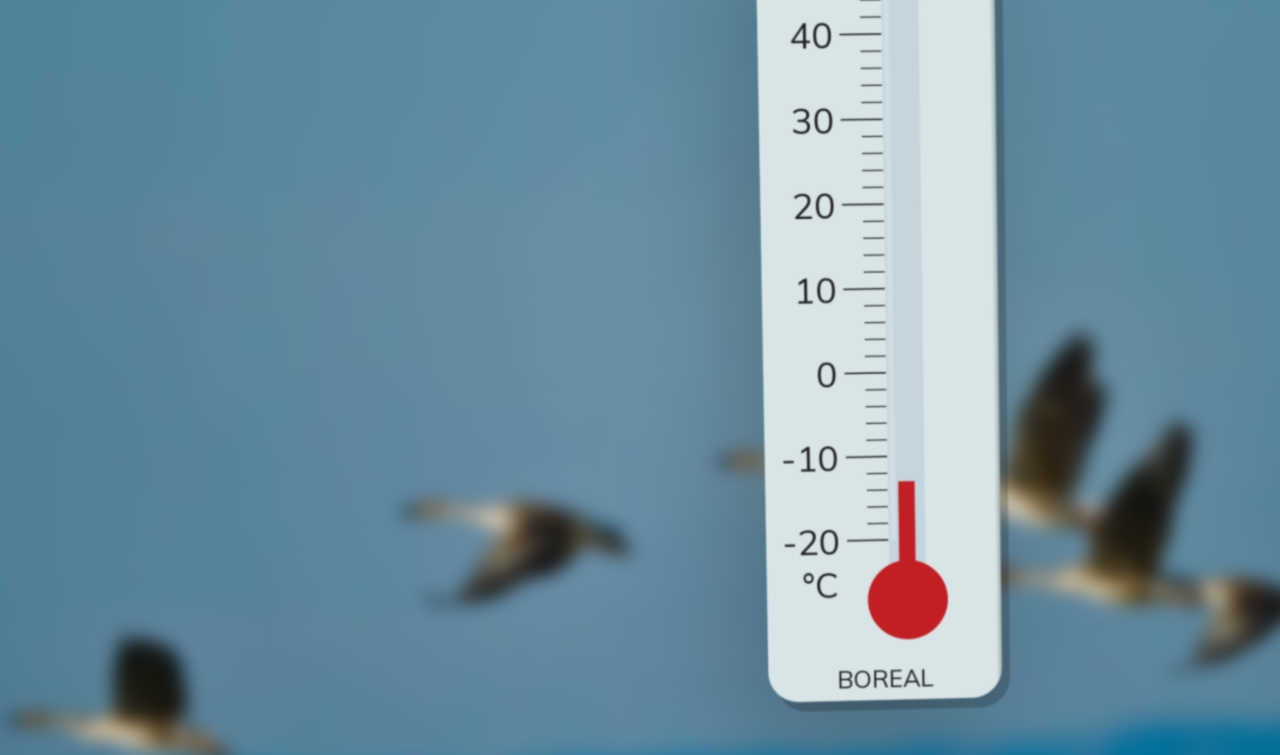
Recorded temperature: -13; °C
